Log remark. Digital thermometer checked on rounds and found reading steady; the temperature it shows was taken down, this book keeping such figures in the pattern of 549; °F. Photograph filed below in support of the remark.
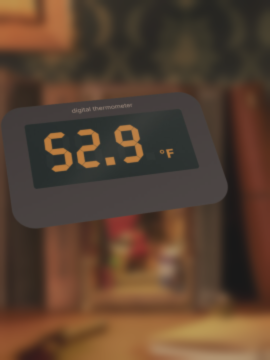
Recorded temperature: 52.9; °F
